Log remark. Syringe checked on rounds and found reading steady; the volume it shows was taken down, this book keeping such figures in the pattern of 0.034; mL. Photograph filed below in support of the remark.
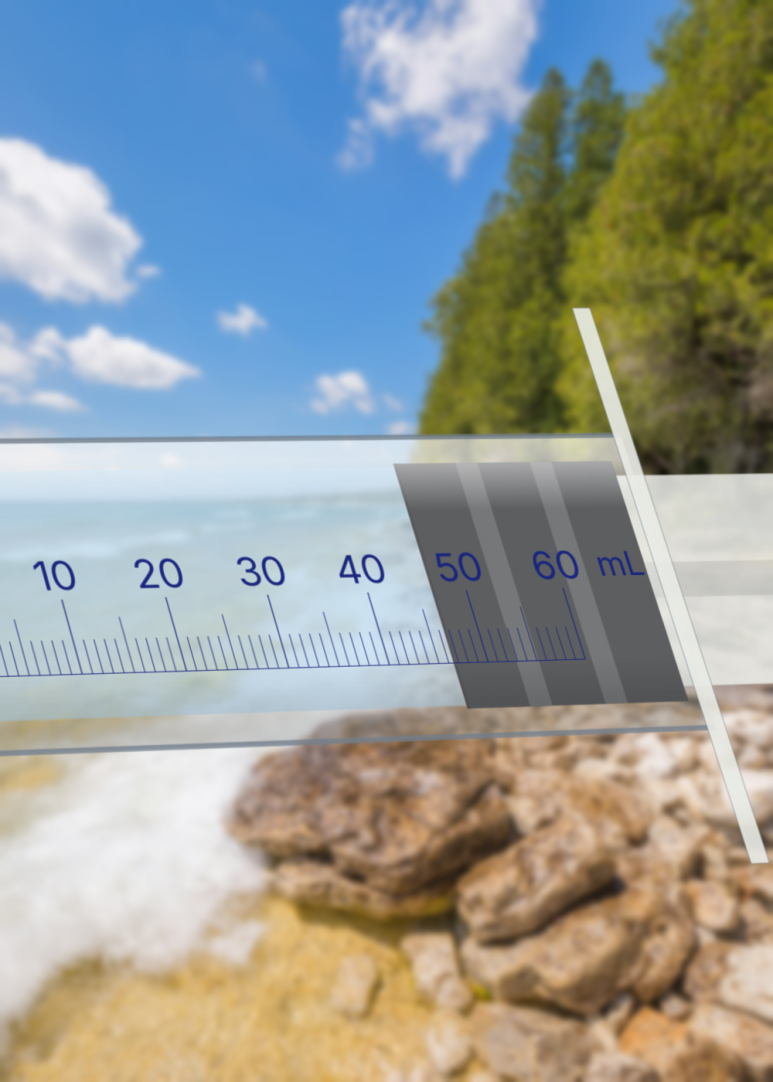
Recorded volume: 46.5; mL
